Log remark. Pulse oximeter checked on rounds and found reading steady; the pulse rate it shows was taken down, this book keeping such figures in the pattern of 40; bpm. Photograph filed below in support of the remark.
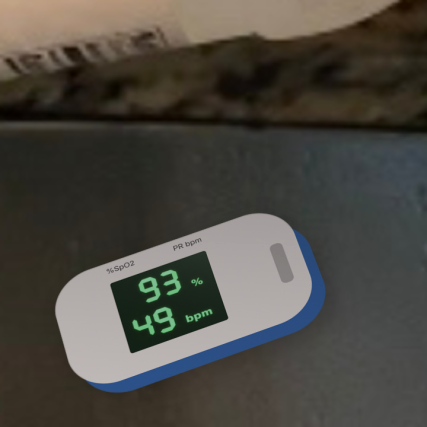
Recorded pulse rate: 49; bpm
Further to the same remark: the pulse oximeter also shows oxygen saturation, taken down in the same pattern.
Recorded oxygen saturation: 93; %
